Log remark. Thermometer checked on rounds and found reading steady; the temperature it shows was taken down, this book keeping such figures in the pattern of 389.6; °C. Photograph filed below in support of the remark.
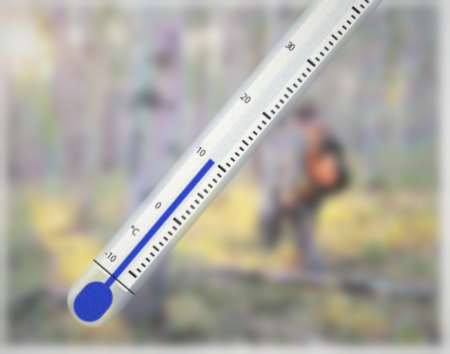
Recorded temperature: 10; °C
